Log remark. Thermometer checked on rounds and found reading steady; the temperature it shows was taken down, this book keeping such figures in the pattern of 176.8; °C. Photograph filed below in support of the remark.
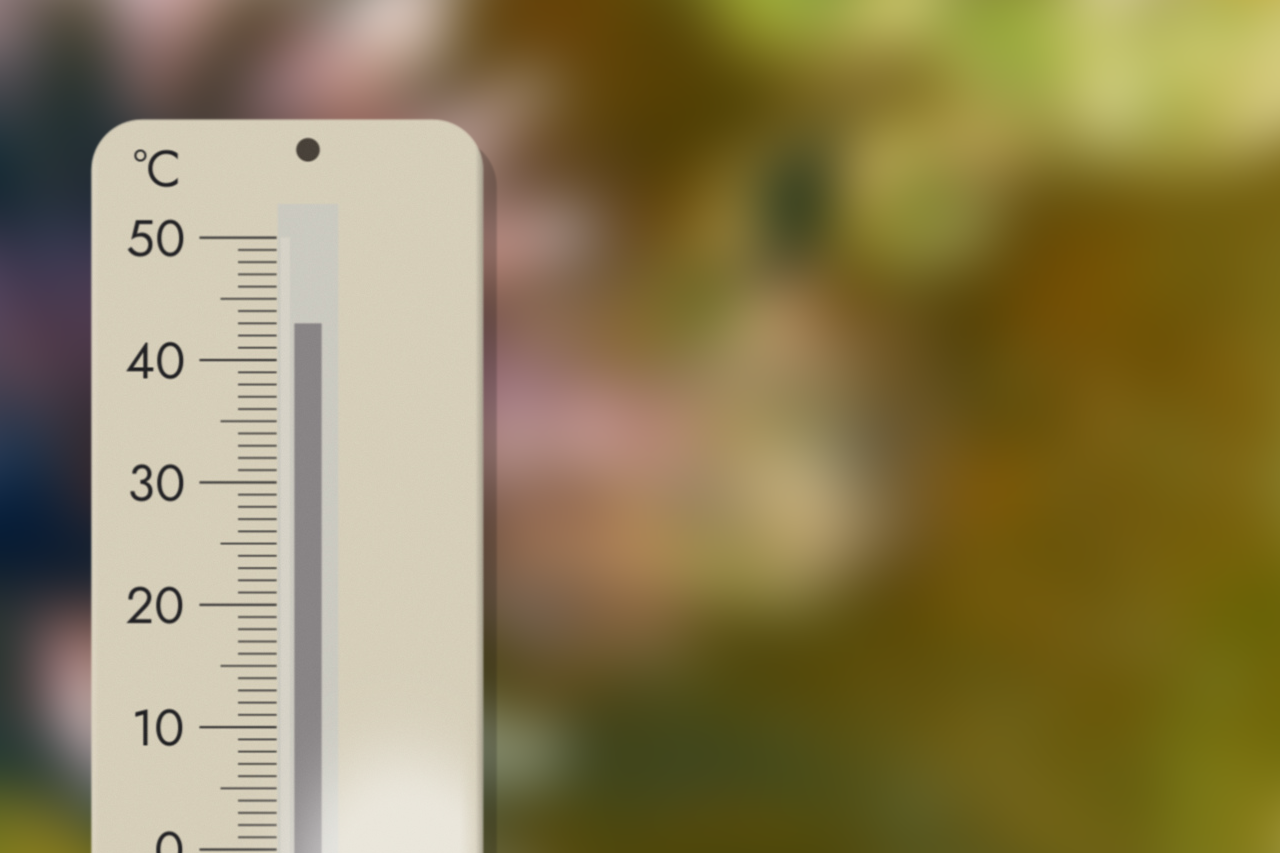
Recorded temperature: 43; °C
